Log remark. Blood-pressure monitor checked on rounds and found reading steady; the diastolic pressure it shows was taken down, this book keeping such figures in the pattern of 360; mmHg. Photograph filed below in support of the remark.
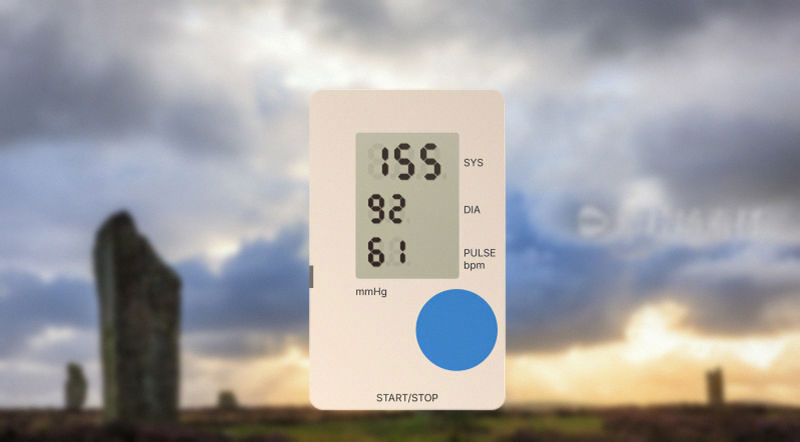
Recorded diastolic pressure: 92; mmHg
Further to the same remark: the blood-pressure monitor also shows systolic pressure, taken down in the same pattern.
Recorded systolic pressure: 155; mmHg
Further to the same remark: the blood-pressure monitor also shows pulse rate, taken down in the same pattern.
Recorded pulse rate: 61; bpm
